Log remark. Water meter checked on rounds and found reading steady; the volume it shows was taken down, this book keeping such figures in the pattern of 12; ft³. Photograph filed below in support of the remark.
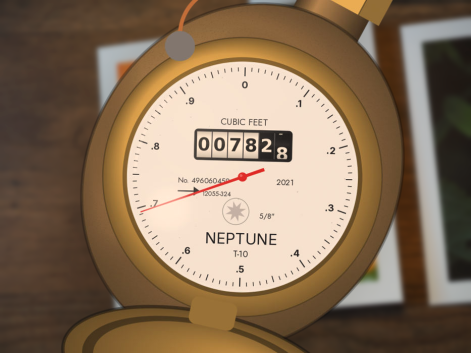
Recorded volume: 7827.69; ft³
